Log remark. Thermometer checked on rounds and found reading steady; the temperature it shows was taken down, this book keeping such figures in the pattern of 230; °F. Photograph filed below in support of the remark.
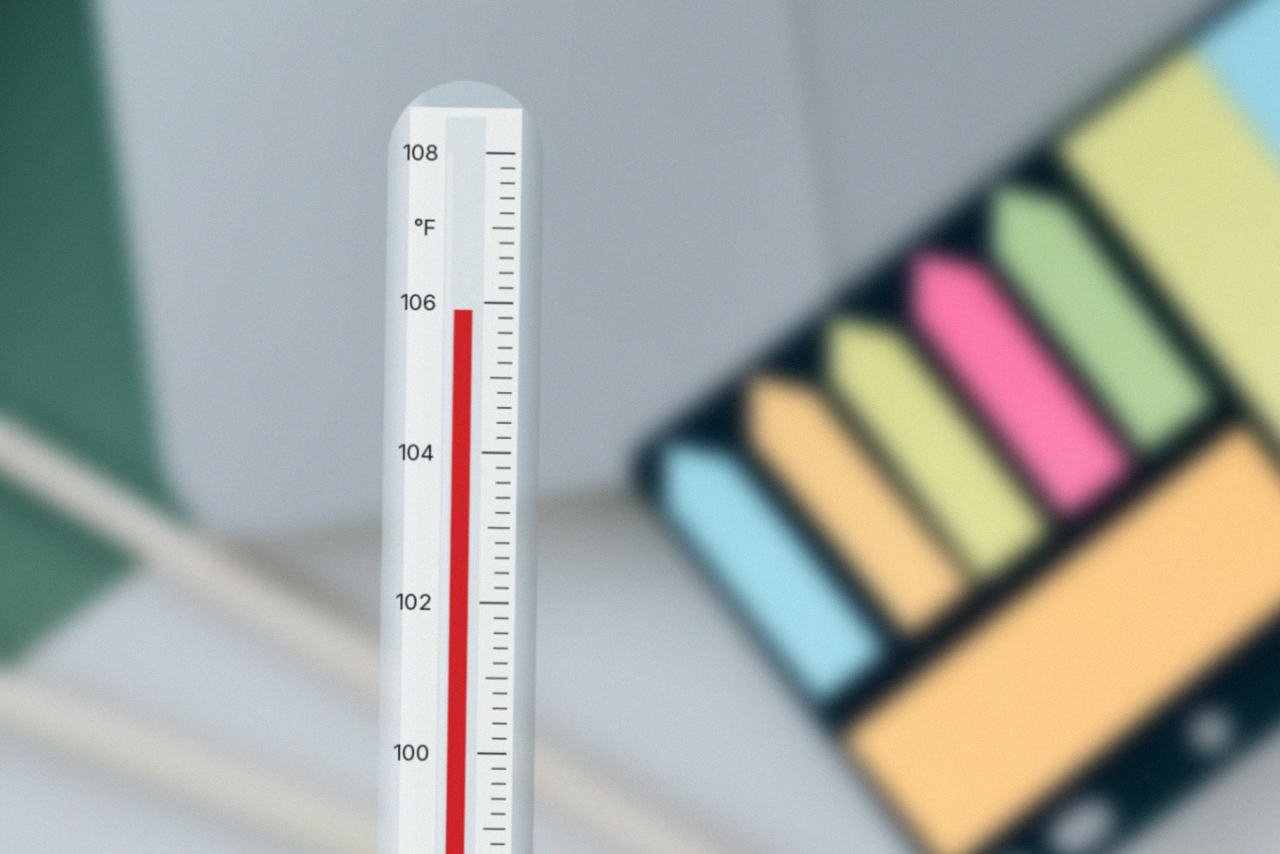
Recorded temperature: 105.9; °F
